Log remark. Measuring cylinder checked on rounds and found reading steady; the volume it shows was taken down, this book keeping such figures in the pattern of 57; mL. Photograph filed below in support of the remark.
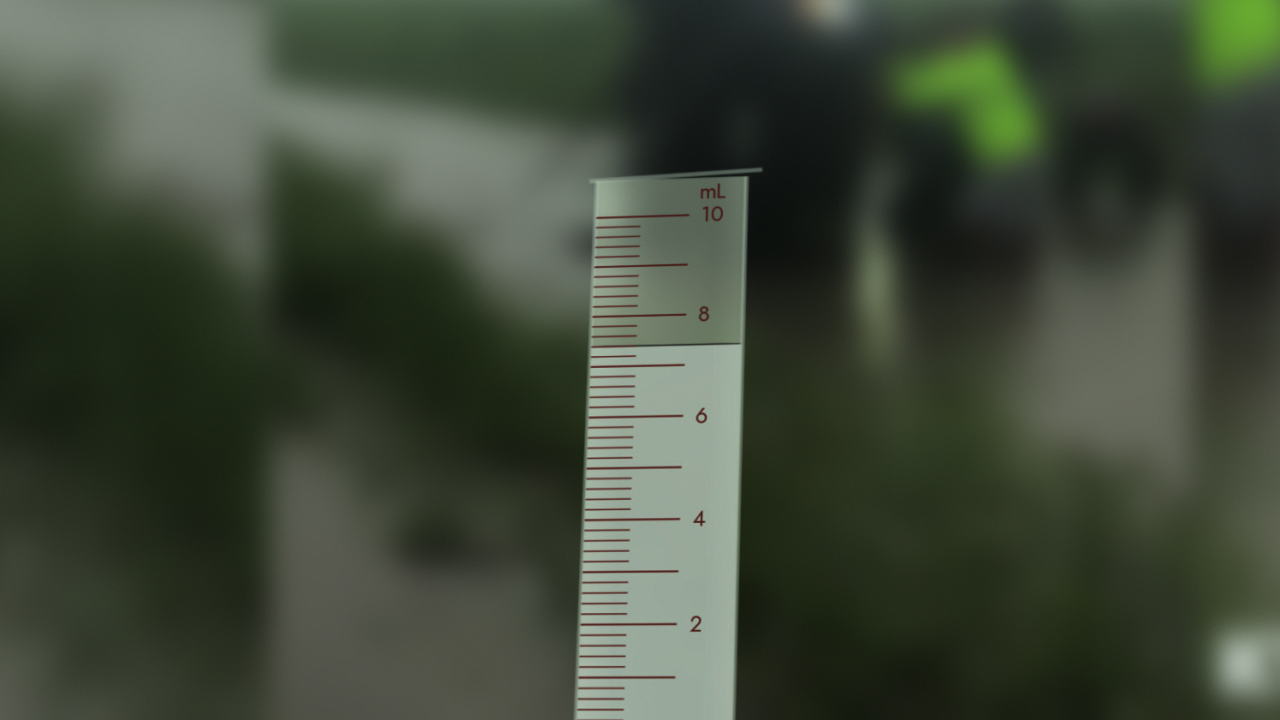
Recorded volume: 7.4; mL
